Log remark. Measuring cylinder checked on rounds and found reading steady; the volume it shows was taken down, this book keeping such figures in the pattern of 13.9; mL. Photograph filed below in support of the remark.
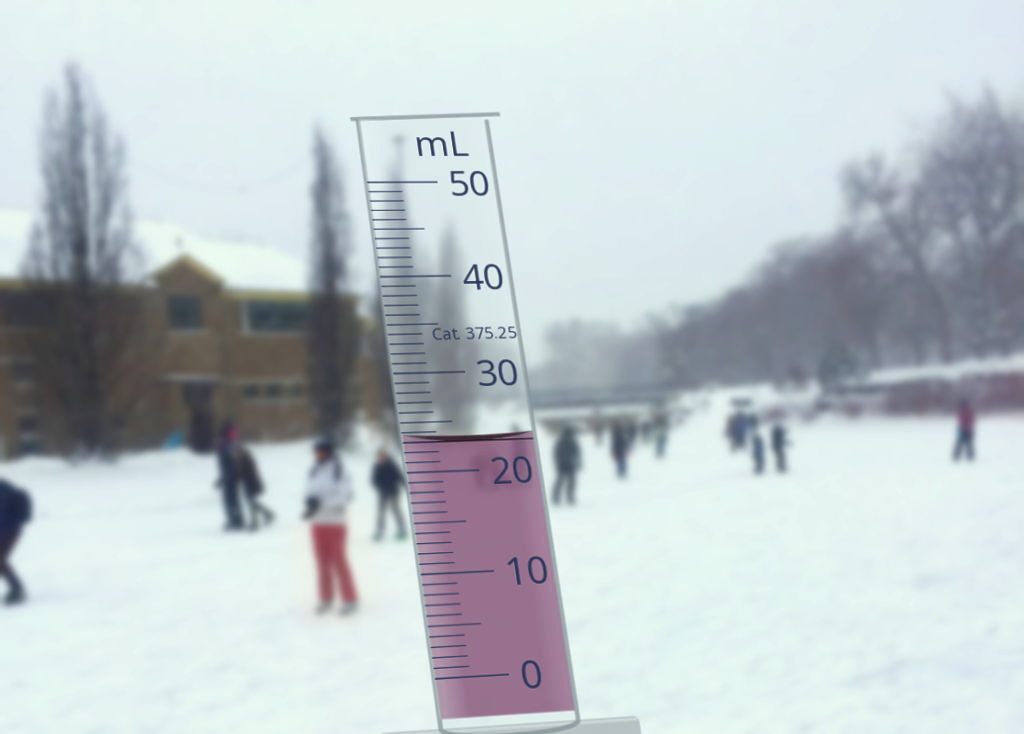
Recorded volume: 23; mL
